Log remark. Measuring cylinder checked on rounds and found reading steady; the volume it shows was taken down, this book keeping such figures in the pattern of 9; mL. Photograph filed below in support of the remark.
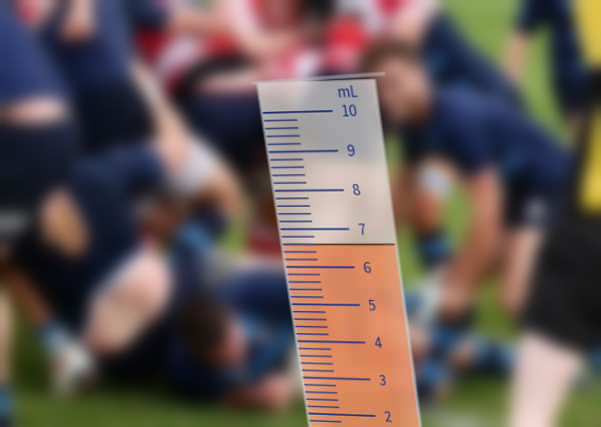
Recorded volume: 6.6; mL
